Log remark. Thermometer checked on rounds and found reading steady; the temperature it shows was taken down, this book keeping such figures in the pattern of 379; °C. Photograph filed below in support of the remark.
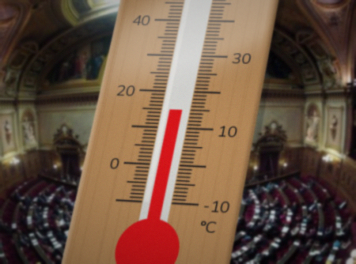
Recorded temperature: 15; °C
